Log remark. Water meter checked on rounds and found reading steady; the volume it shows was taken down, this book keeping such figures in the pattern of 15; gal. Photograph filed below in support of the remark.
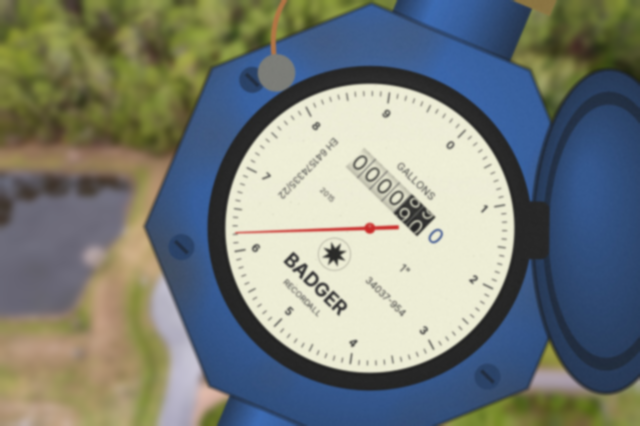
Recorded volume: 896.2; gal
